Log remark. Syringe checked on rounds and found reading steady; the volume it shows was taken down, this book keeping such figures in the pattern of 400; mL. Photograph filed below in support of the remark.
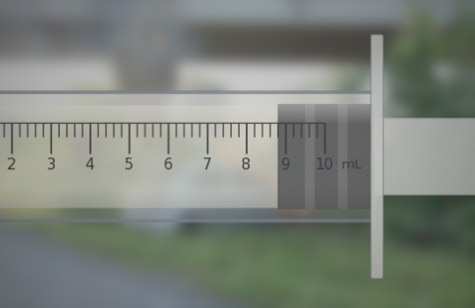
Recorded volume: 8.8; mL
